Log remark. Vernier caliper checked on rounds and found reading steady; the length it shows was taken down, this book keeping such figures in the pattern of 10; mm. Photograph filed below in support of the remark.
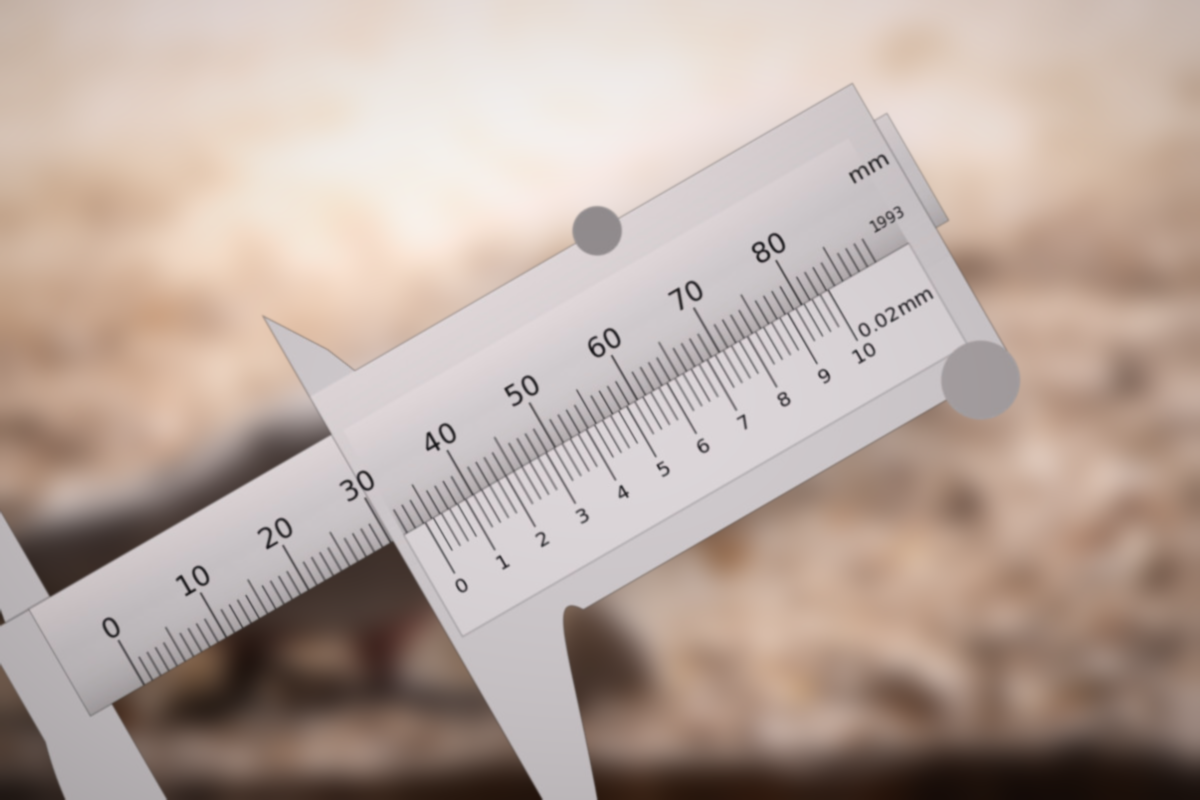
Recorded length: 34.2; mm
